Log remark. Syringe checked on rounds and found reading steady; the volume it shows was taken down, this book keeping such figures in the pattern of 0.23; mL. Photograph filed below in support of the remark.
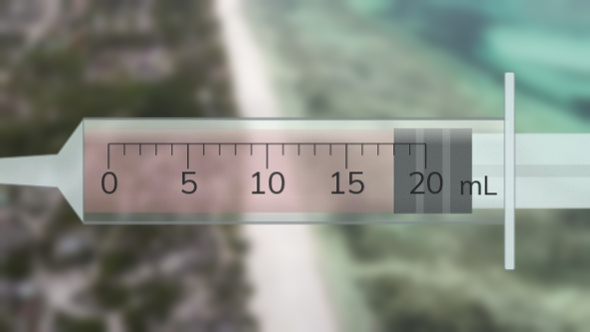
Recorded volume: 18; mL
